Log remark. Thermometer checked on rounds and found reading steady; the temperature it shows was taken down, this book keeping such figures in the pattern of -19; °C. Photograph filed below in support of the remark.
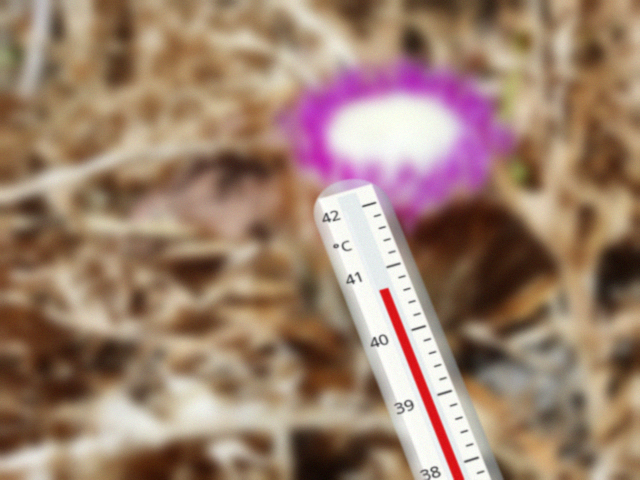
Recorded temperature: 40.7; °C
